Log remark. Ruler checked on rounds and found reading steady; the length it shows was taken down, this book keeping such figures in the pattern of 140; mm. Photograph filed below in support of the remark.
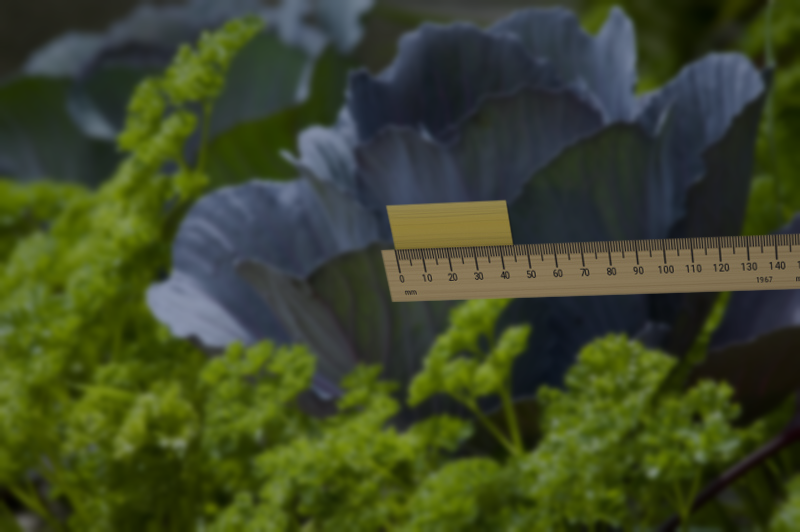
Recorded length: 45; mm
